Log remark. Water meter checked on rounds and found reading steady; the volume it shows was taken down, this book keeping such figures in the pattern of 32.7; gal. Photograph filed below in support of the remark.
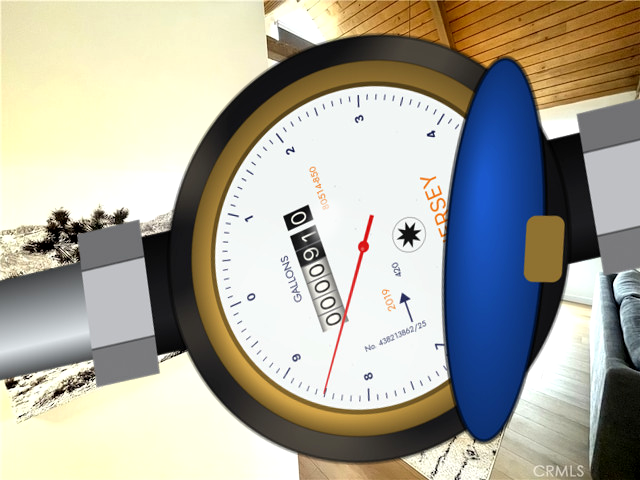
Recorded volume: 908.5; gal
